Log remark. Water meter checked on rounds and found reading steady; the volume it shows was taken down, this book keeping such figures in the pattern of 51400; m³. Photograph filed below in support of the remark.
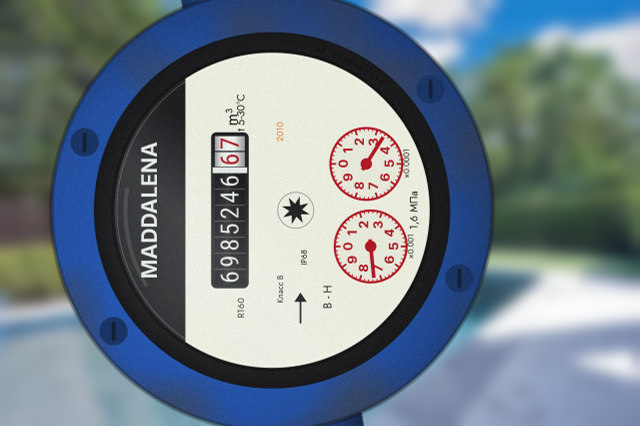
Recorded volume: 6985246.6773; m³
